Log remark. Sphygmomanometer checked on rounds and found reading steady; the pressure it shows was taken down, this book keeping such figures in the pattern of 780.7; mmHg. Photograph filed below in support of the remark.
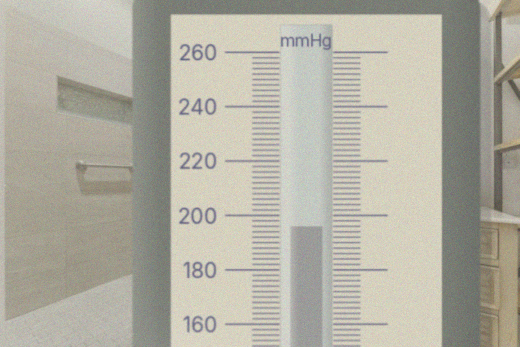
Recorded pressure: 196; mmHg
